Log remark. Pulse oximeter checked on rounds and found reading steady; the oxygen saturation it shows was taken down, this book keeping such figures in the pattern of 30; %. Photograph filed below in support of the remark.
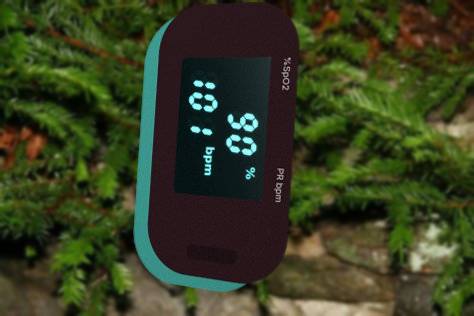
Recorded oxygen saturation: 90; %
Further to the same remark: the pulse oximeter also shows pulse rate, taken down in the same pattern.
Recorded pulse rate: 101; bpm
